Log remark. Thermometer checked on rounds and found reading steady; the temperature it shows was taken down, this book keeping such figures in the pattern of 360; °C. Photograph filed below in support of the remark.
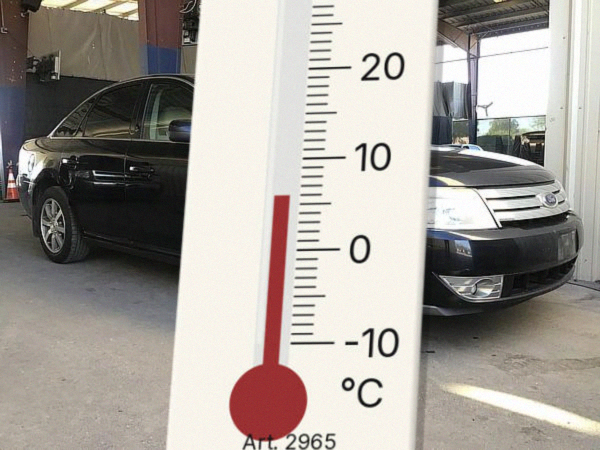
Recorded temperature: 6; °C
